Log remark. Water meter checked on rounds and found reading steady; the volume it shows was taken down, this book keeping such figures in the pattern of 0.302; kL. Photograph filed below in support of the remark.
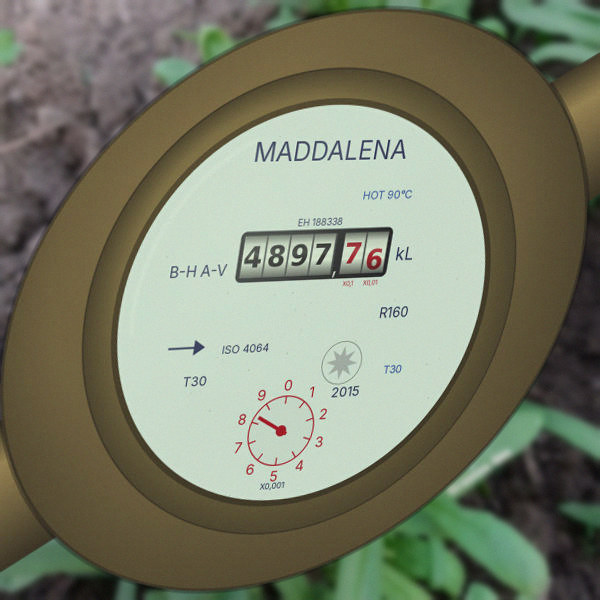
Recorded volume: 4897.758; kL
